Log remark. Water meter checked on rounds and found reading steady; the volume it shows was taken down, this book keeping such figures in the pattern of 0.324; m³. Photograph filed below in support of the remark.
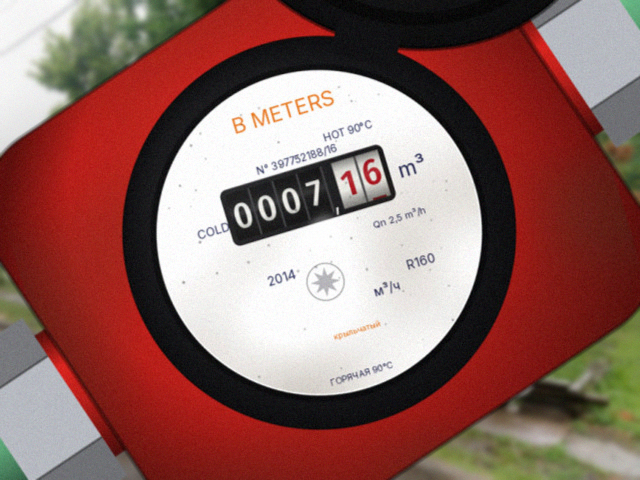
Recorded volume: 7.16; m³
